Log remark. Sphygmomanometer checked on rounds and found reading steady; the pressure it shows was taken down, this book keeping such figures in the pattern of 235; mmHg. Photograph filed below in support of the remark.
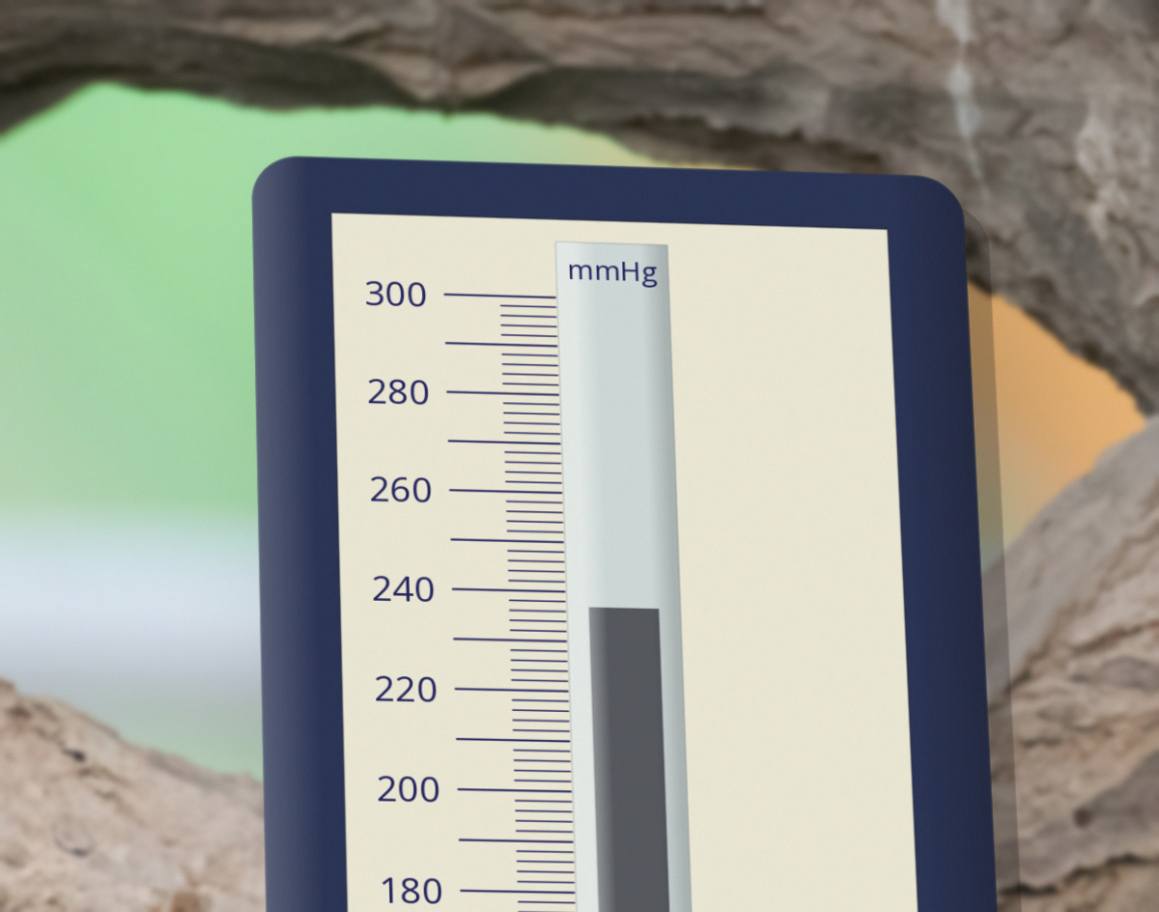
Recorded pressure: 237; mmHg
